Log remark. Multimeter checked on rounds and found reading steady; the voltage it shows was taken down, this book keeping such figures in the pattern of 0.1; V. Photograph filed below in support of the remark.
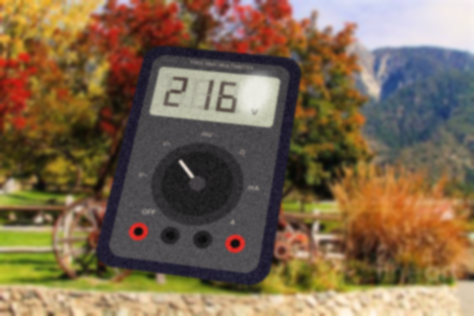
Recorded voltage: 216; V
